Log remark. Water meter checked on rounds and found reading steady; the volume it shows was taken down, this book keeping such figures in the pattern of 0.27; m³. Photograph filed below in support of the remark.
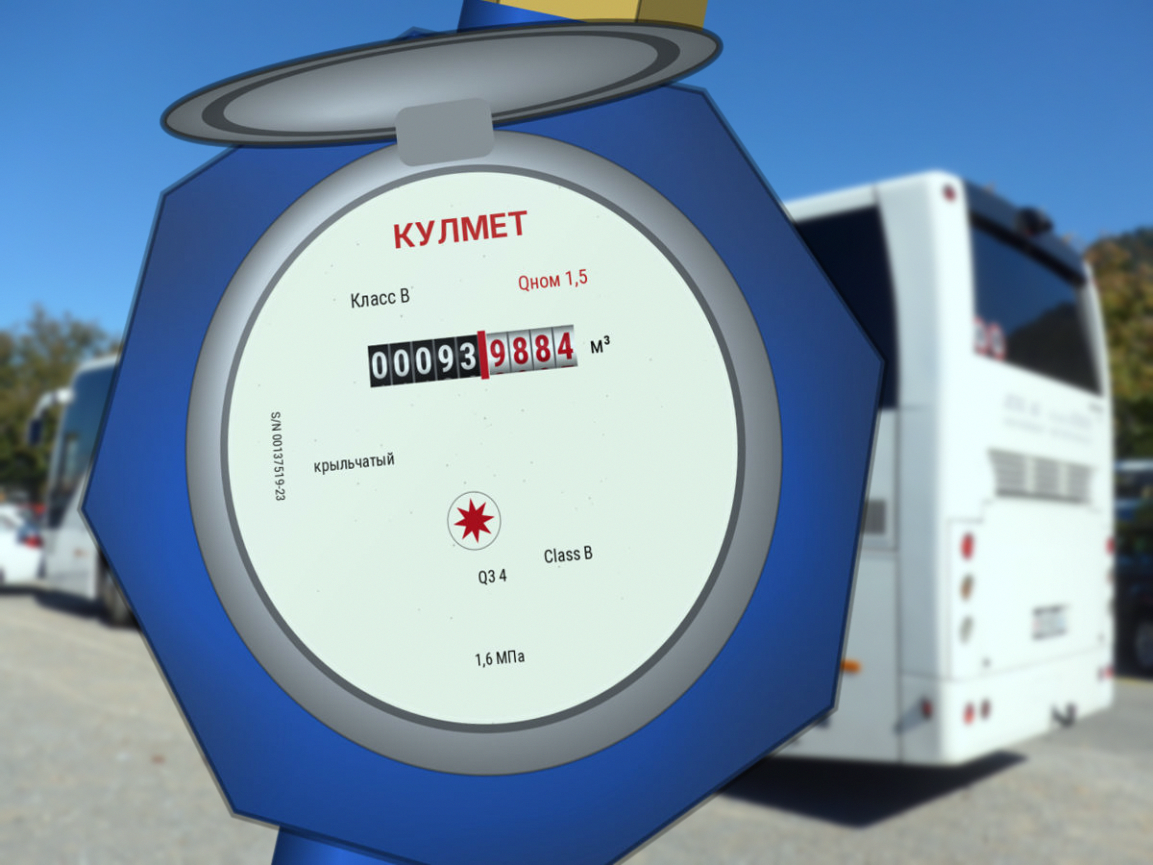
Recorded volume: 93.9884; m³
